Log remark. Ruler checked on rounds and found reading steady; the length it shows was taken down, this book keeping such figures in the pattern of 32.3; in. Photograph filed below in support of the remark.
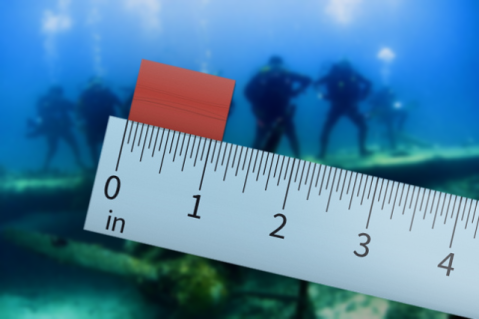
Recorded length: 1.125; in
